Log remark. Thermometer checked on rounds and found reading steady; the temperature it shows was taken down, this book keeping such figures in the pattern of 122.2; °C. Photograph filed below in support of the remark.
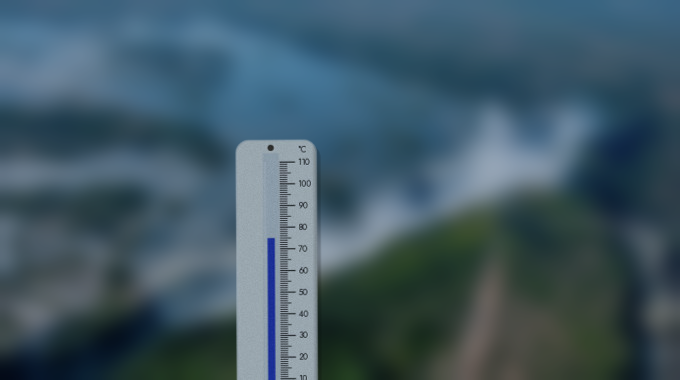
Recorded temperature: 75; °C
